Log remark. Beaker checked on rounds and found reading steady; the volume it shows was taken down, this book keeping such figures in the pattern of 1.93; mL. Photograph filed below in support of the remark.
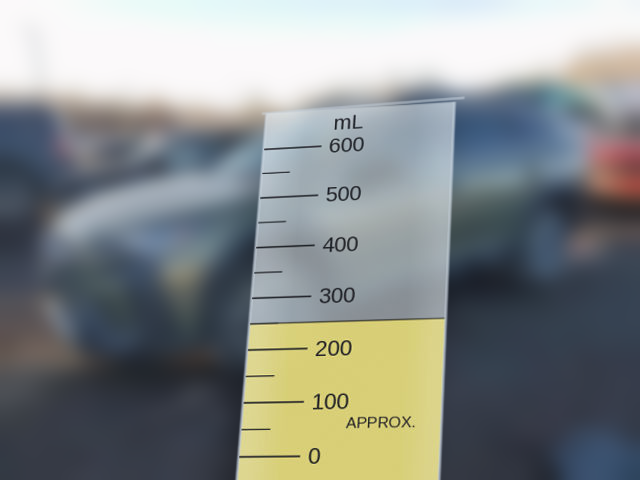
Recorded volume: 250; mL
